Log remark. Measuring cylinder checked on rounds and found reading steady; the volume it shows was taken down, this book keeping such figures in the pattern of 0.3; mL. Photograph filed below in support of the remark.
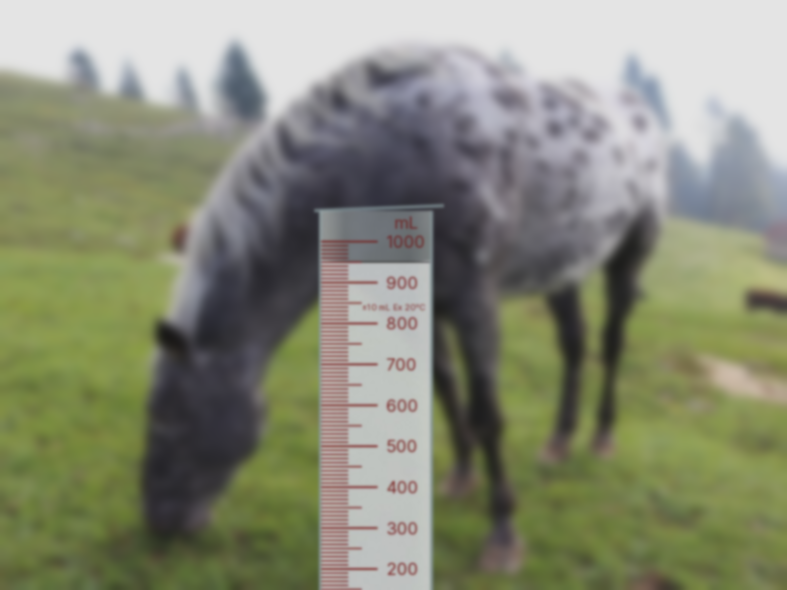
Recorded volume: 950; mL
